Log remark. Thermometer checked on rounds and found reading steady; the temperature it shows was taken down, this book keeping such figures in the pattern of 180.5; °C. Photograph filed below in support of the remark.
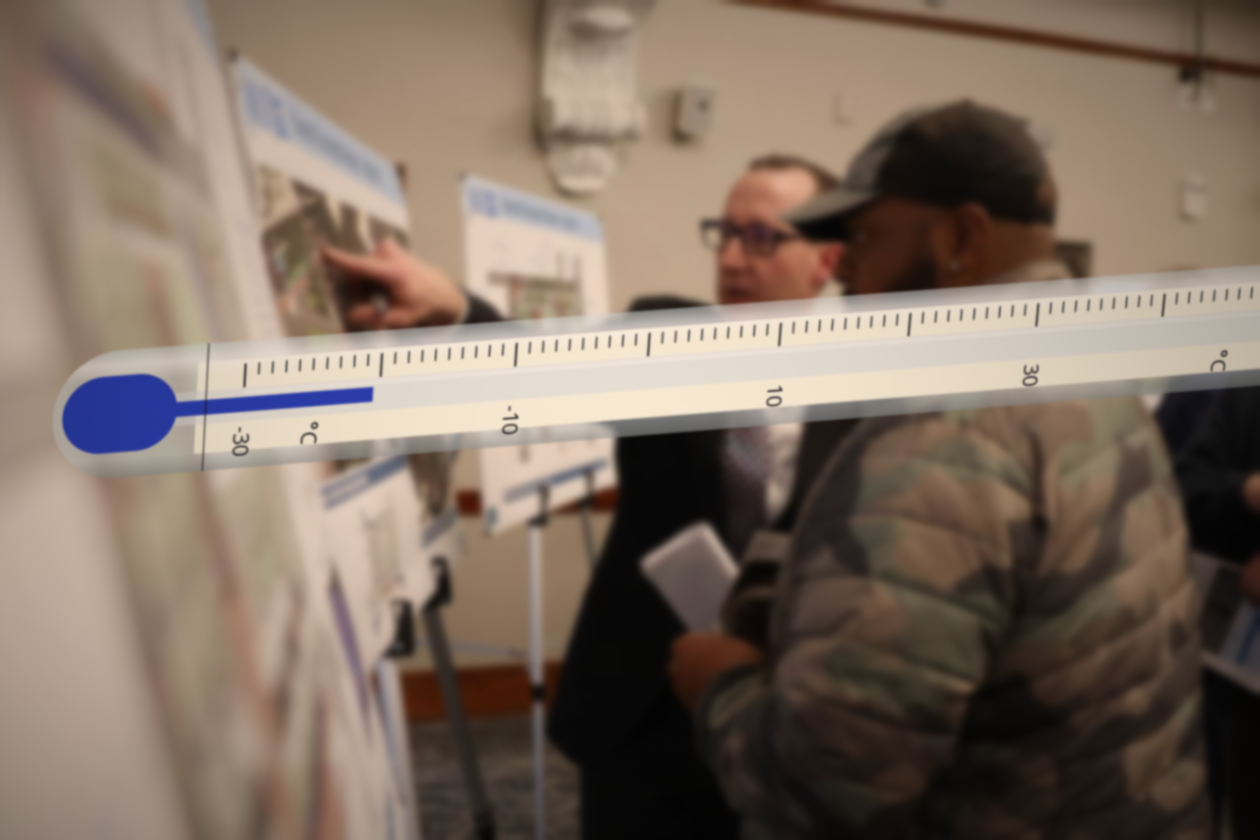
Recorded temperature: -20.5; °C
